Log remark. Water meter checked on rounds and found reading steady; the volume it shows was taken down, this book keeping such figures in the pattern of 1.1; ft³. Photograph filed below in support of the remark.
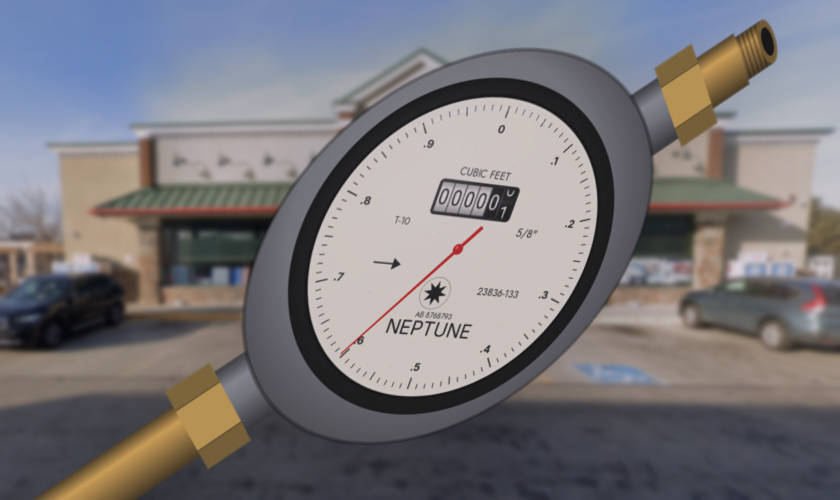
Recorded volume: 0.60; ft³
